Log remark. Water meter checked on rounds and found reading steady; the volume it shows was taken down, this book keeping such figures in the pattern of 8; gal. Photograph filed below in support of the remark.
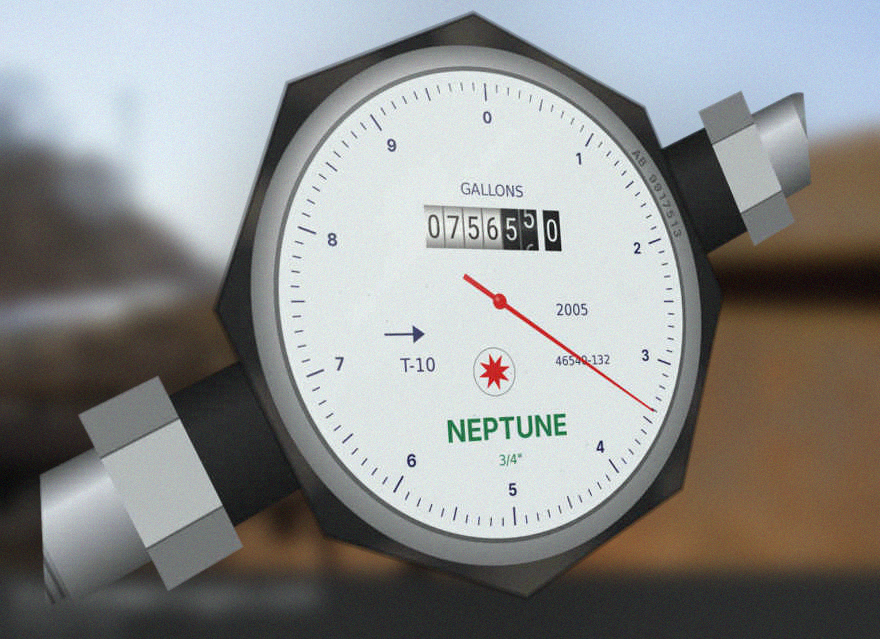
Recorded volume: 756553.4; gal
